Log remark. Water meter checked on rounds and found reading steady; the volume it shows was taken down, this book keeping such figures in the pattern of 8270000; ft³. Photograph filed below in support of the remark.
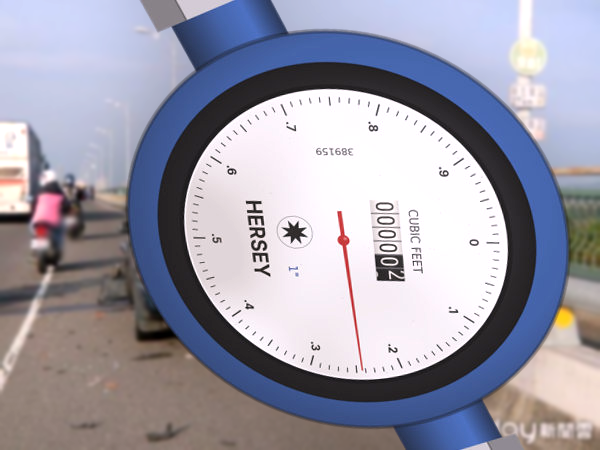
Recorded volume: 2.24; ft³
